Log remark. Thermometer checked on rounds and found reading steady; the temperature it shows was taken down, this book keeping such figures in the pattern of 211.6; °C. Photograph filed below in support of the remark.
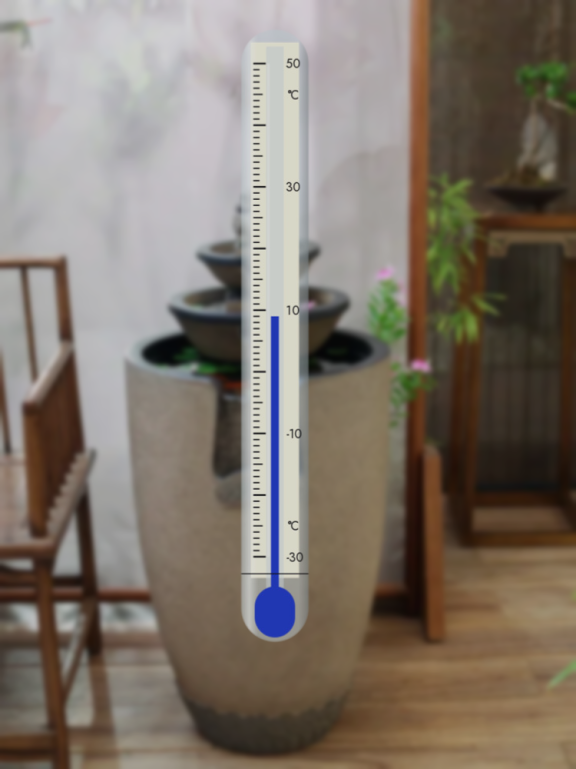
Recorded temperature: 9; °C
